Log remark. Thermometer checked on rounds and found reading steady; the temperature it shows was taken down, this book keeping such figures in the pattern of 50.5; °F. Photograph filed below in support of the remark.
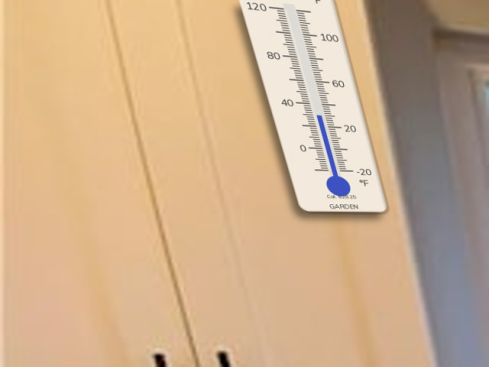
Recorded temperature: 30; °F
